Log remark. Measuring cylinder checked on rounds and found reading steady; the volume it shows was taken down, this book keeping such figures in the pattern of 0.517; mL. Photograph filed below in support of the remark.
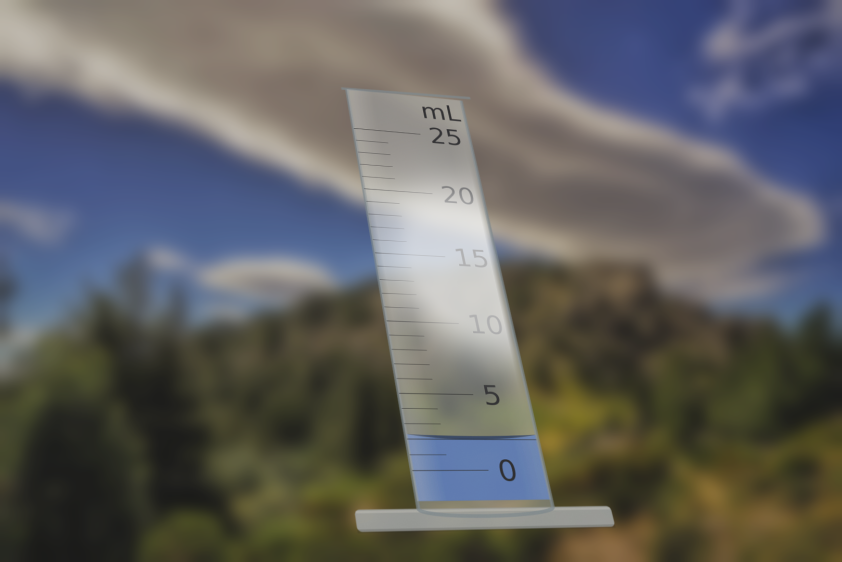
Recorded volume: 2; mL
